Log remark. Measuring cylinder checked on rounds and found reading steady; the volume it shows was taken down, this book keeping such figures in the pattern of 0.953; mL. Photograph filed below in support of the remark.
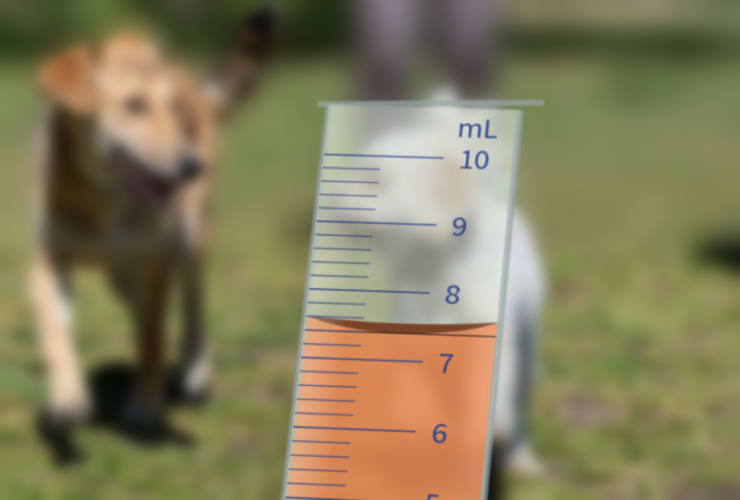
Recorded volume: 7.4; mL
